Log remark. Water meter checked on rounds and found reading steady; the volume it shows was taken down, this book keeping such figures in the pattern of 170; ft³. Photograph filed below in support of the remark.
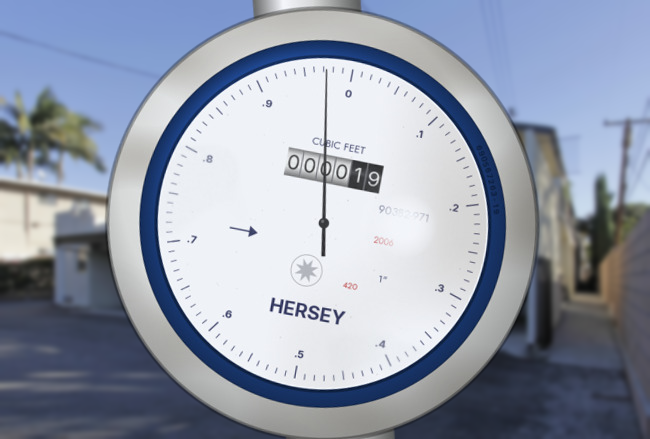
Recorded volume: 18.97; ft³
